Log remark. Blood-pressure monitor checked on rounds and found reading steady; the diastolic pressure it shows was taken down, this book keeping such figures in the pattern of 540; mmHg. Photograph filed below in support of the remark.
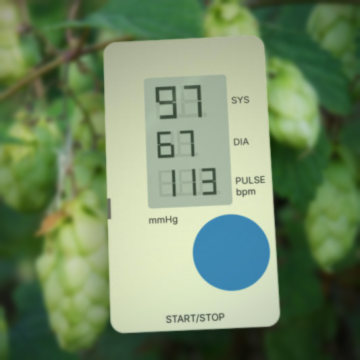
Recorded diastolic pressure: 67; mmHg
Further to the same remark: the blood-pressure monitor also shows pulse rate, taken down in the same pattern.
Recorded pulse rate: 113; bpm
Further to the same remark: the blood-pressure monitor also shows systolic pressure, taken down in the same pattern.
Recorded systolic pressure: 97; mmHg
